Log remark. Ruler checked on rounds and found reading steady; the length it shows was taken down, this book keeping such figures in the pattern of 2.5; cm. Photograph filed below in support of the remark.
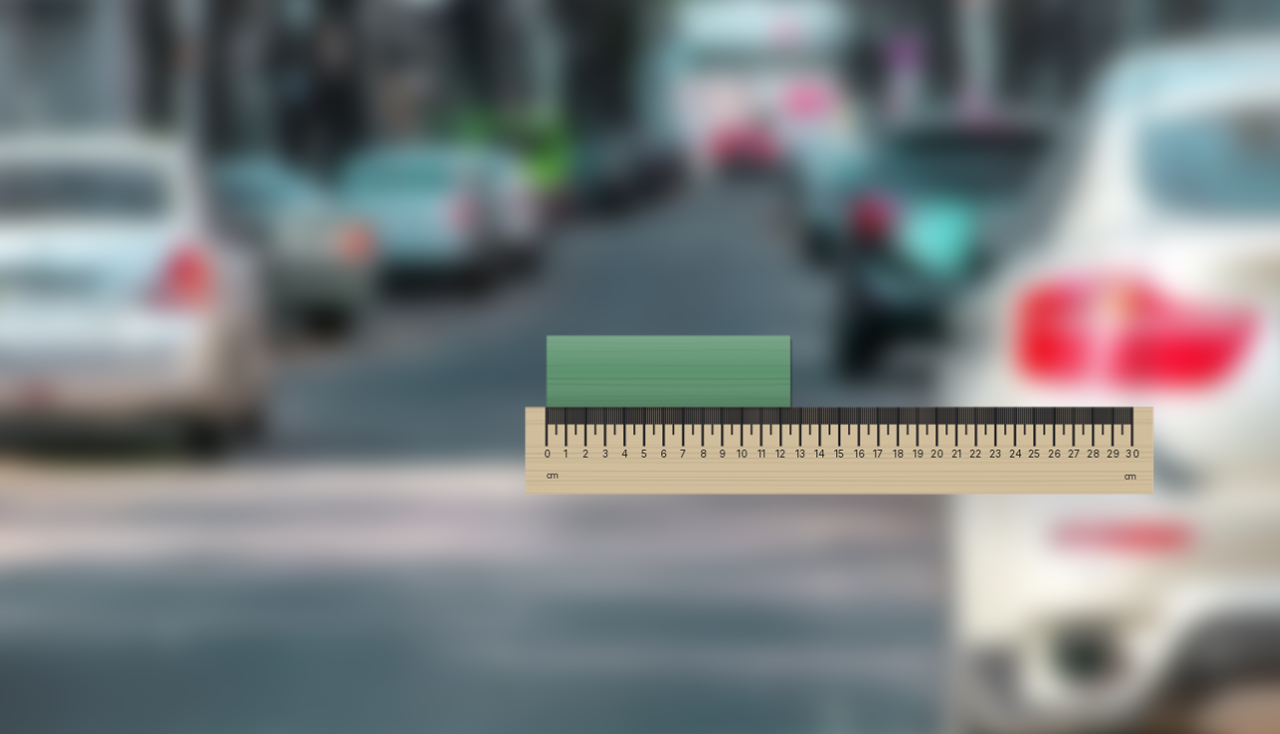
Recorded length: 12.5; cm
